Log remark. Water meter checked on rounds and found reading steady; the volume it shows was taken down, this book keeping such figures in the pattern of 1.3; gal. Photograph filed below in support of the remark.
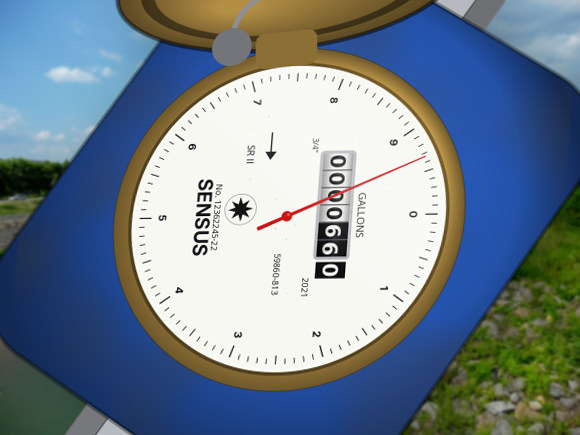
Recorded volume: 659.3; gal
